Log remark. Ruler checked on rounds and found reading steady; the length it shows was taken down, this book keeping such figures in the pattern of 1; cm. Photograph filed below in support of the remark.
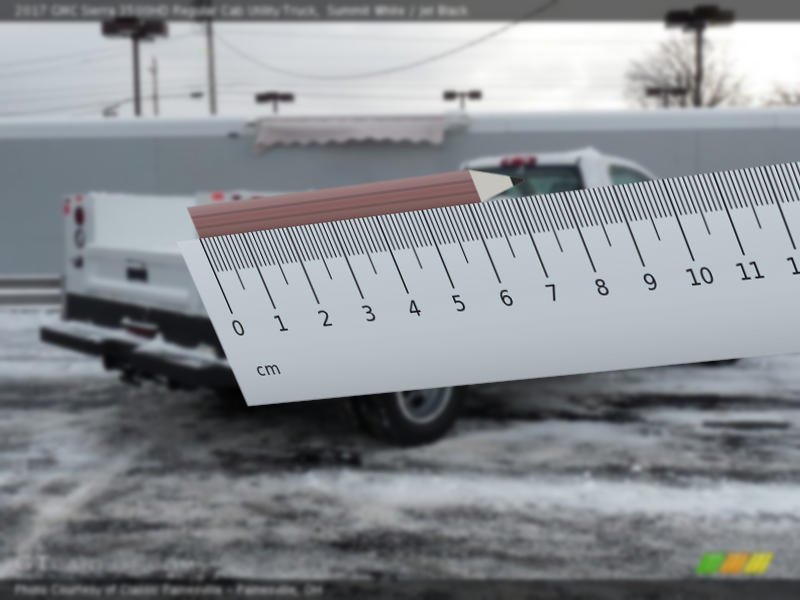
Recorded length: 7.3; cm
